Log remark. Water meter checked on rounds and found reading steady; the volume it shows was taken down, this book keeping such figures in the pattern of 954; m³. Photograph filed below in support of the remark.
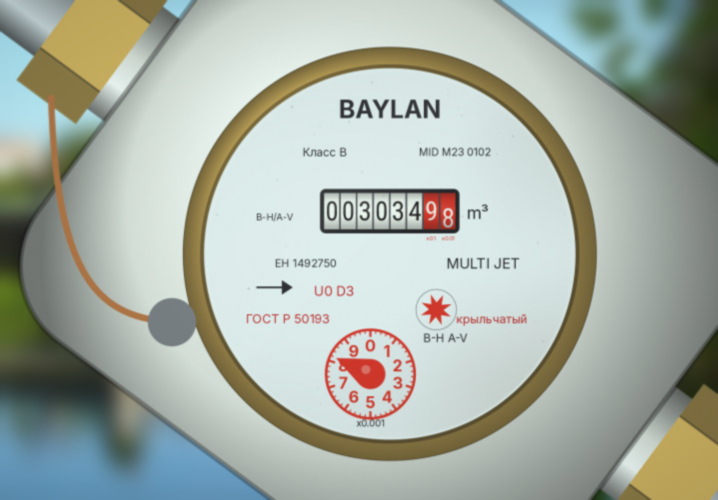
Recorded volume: 3034.978; m³
